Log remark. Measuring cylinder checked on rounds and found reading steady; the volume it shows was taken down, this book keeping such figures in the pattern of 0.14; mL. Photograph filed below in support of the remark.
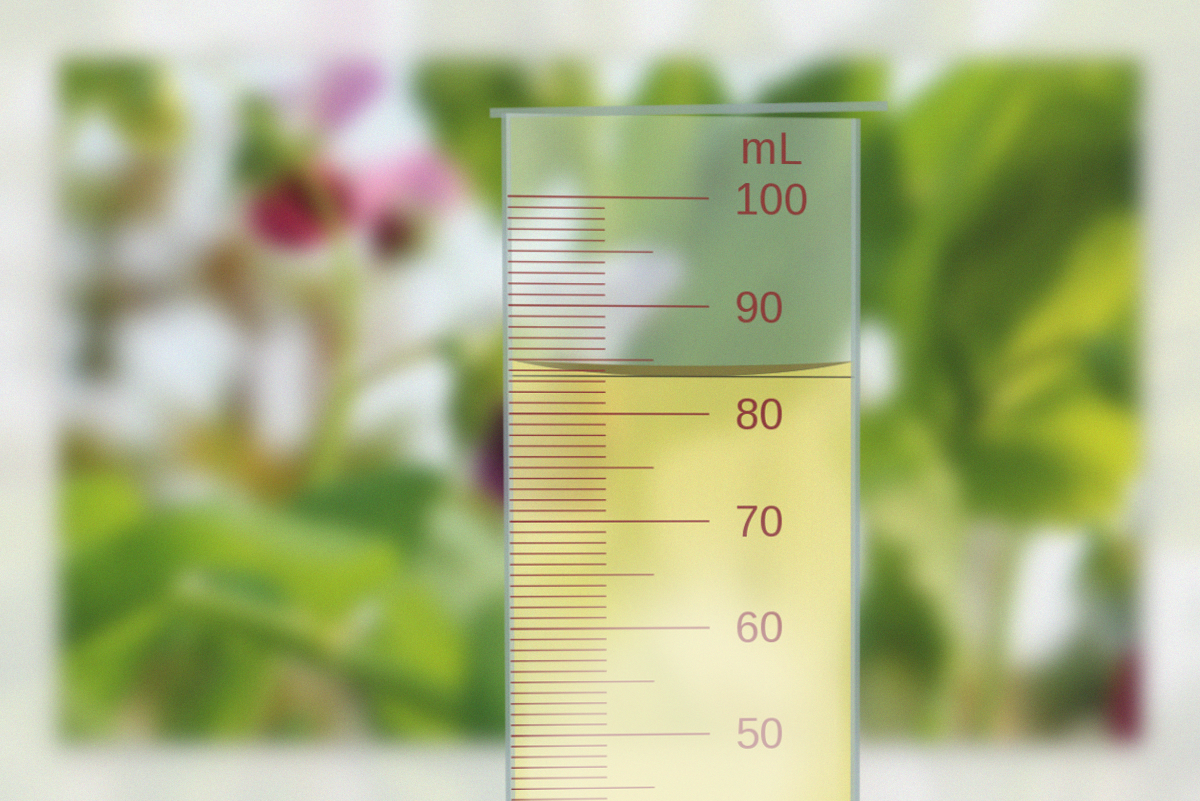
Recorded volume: 83.5; mL
